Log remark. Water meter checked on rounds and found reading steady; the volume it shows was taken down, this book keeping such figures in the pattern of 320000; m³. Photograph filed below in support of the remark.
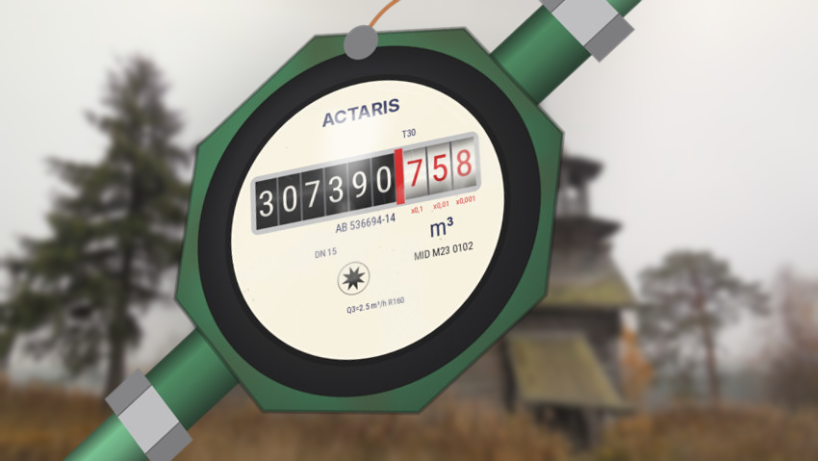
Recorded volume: 307390.758; m³
